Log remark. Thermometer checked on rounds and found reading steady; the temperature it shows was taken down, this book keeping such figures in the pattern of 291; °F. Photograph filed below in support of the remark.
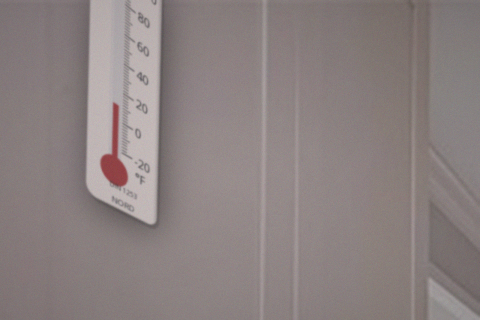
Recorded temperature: 10; °F
